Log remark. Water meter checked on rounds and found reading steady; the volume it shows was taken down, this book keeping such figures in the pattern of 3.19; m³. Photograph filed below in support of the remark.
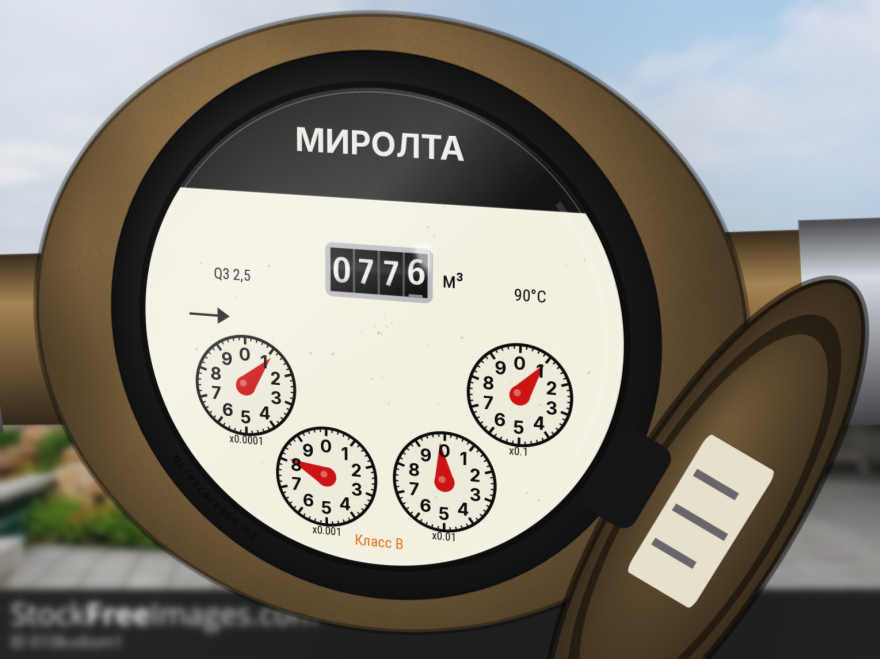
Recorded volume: 776.0981; m³
